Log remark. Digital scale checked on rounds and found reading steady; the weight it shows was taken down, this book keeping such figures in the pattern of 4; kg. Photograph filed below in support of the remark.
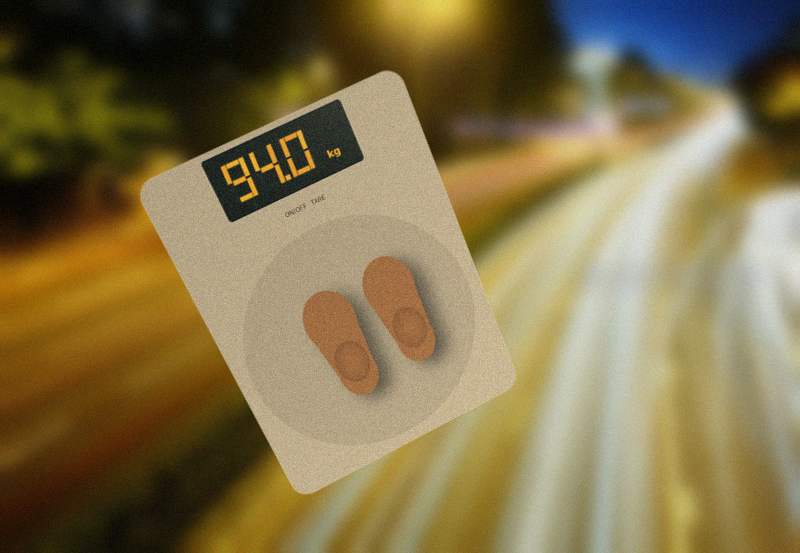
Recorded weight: 94.0; kg
